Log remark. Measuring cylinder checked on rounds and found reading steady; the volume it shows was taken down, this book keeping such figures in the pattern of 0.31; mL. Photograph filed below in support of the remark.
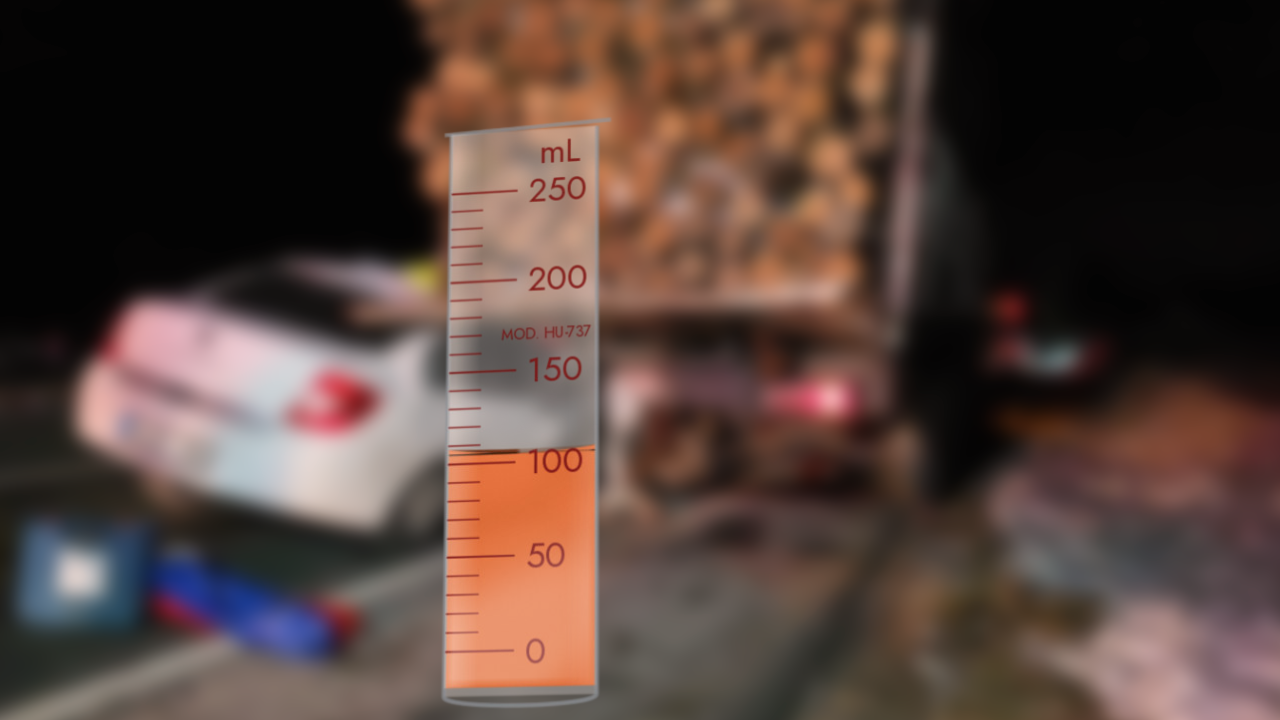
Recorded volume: 105; mL
